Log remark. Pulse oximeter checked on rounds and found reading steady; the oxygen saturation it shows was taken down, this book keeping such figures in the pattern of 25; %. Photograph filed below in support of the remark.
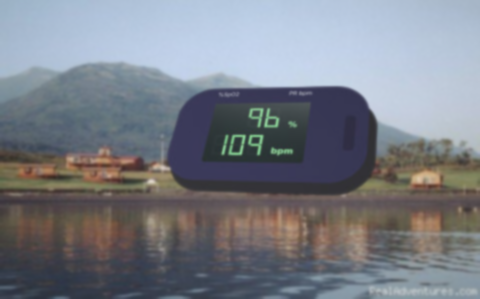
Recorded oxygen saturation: 96; %
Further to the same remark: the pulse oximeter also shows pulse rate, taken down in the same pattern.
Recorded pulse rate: 109; bpm
